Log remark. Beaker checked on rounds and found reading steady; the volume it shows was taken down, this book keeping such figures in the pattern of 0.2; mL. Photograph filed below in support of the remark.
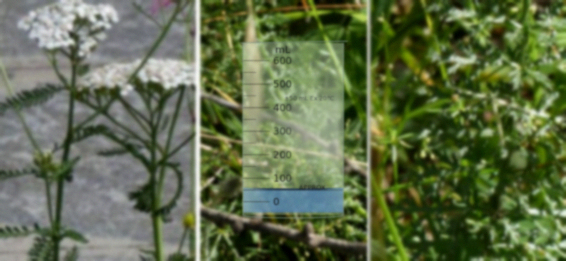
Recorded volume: 50; mL
